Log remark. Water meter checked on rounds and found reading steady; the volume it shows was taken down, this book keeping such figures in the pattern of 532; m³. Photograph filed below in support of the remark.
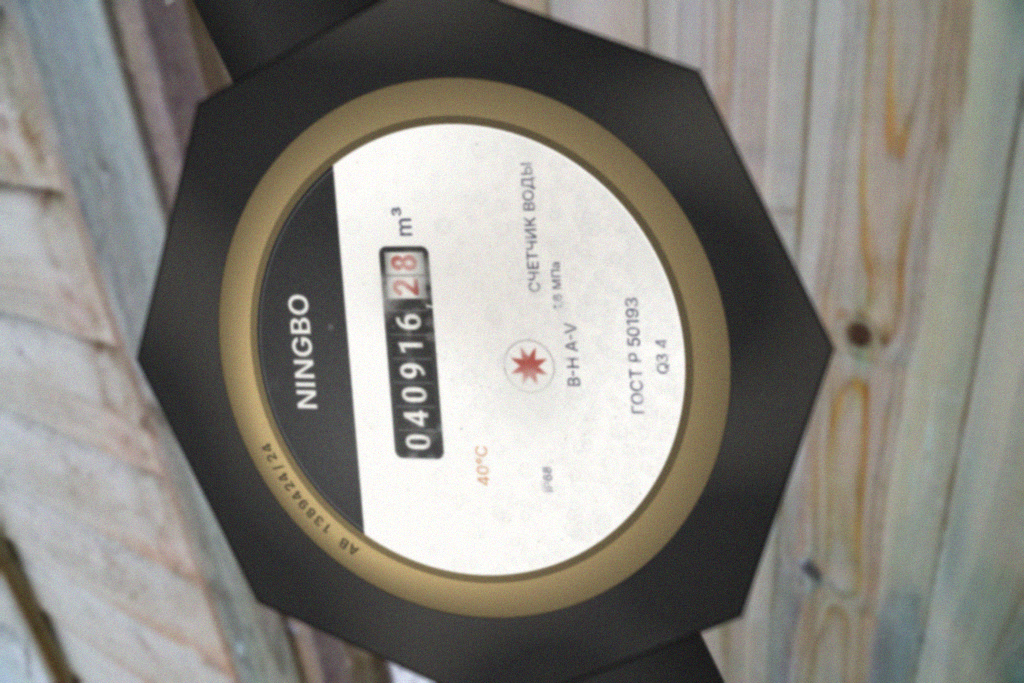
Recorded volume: 40916.28; m³
